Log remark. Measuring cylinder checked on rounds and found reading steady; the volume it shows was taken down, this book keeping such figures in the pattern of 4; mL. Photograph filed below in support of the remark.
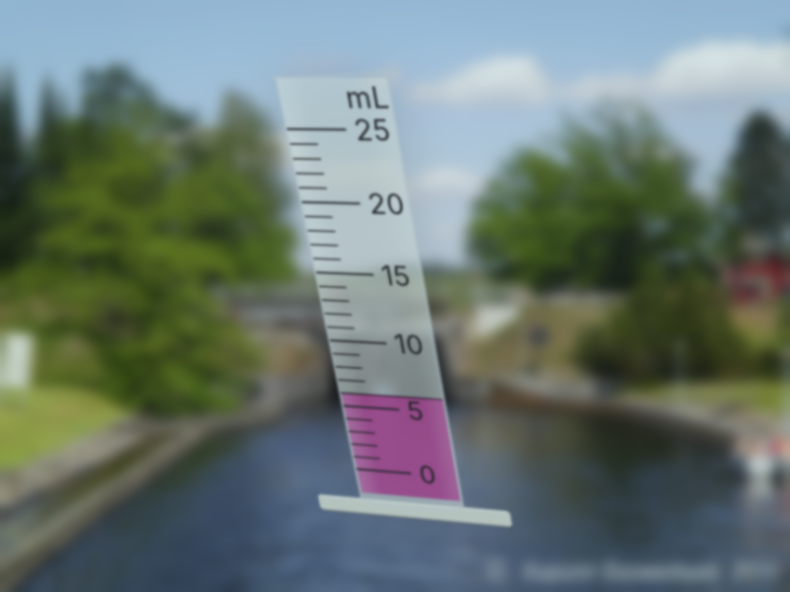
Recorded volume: 6; mL
